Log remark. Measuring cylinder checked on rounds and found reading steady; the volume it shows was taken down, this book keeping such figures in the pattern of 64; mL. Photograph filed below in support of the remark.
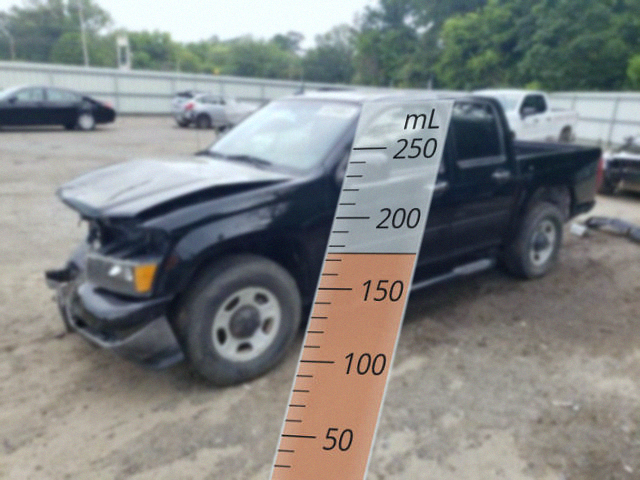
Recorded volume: 175; mL
